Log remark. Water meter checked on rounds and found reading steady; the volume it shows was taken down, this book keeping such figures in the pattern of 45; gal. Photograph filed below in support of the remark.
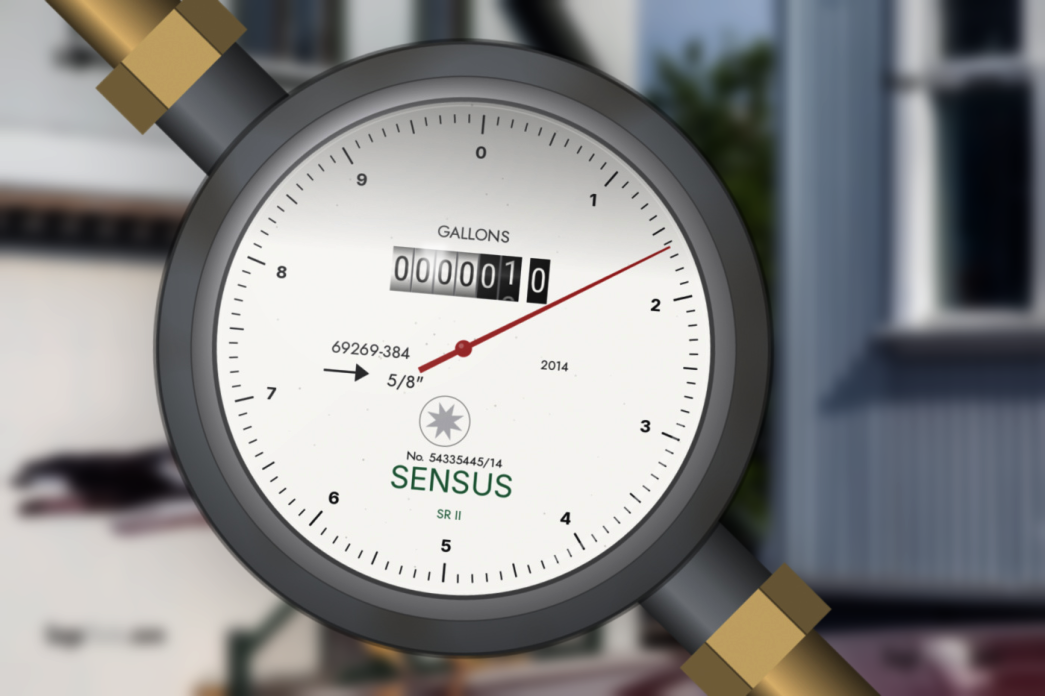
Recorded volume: 11.6; gal
